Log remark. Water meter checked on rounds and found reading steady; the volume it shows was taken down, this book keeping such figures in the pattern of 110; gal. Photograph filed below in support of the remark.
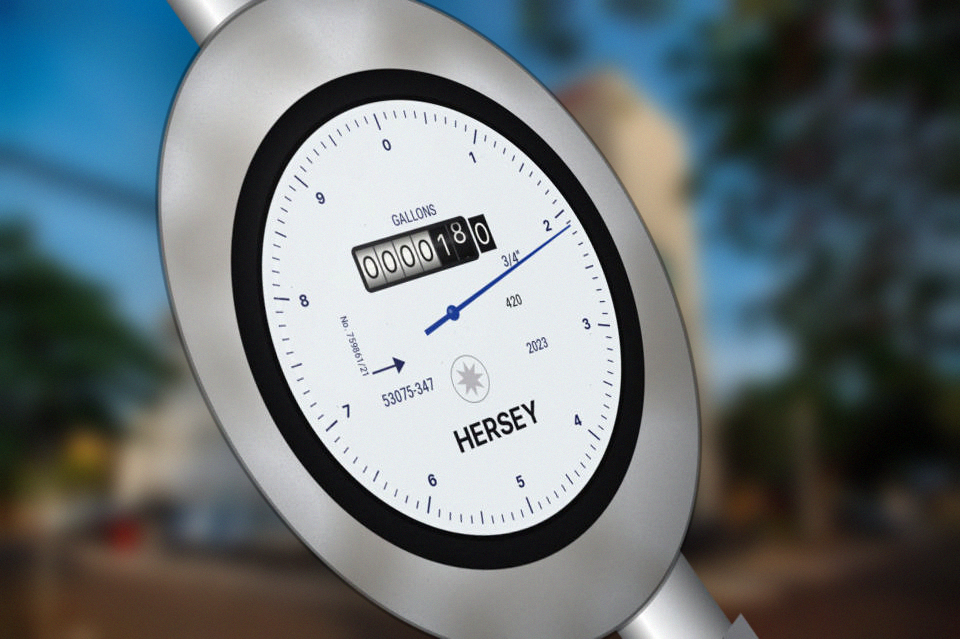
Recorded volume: 182.1; gal
